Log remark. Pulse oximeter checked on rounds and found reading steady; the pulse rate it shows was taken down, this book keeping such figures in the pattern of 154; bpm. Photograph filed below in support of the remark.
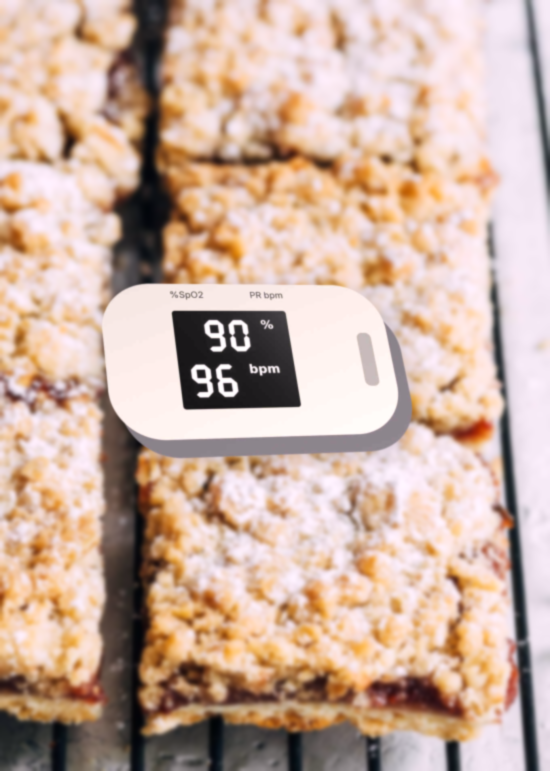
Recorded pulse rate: 96; bpm
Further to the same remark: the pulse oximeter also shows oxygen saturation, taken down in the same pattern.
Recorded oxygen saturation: 90; %
